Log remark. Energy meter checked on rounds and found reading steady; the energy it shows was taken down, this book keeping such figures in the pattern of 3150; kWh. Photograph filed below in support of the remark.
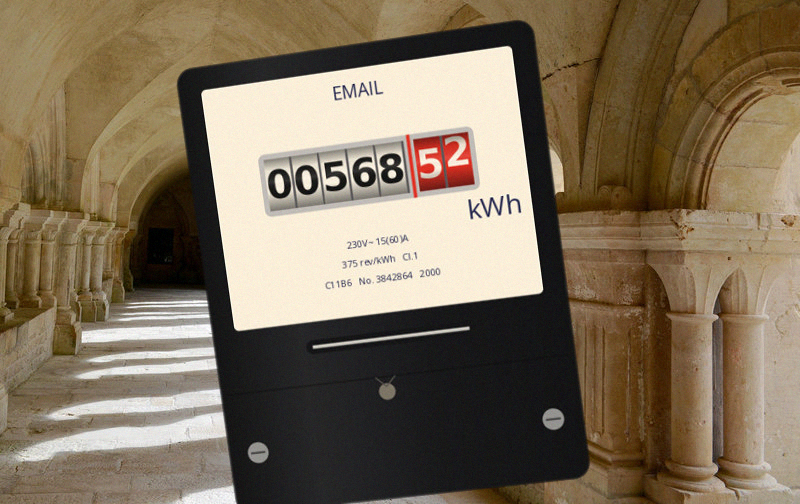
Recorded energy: 568.52; kWh
